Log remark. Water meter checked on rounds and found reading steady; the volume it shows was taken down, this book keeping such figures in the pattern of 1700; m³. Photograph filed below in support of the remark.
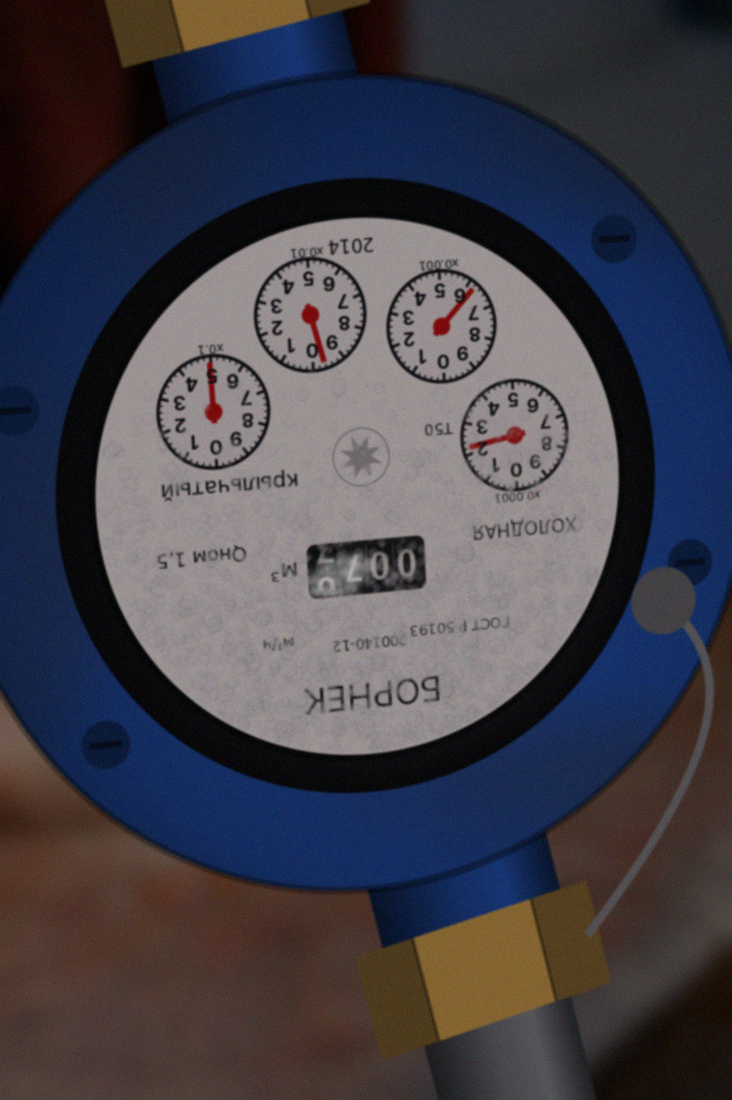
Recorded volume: 76.4962; m³
